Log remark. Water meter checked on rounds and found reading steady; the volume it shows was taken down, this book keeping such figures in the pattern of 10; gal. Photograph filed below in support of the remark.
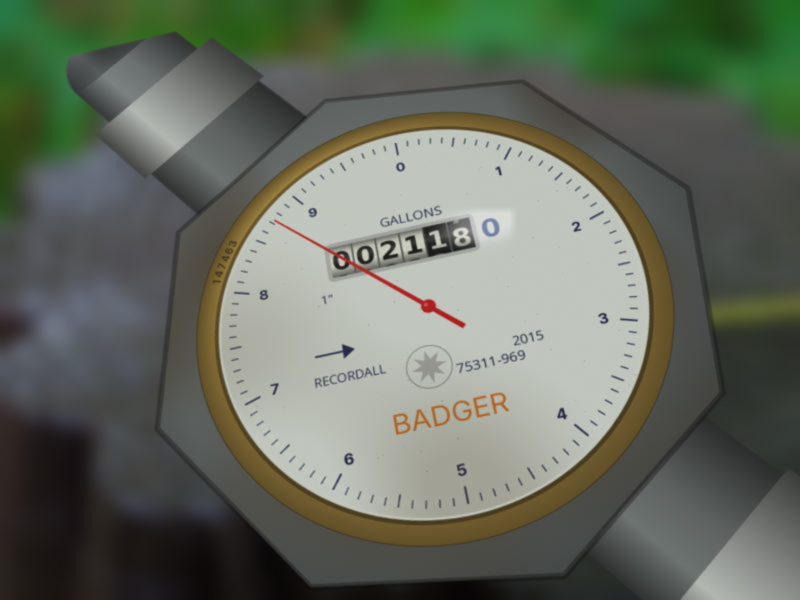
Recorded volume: 21178.7; gal
